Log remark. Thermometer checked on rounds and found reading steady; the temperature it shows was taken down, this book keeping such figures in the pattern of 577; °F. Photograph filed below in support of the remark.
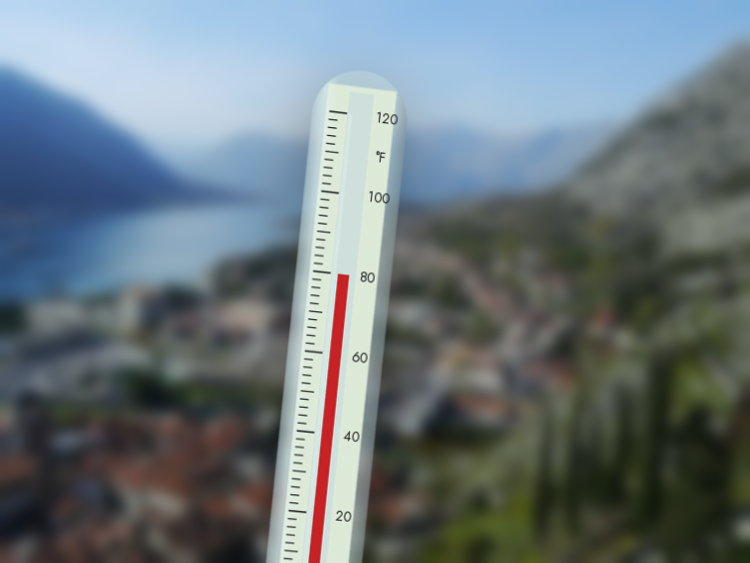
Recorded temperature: 80; °F
